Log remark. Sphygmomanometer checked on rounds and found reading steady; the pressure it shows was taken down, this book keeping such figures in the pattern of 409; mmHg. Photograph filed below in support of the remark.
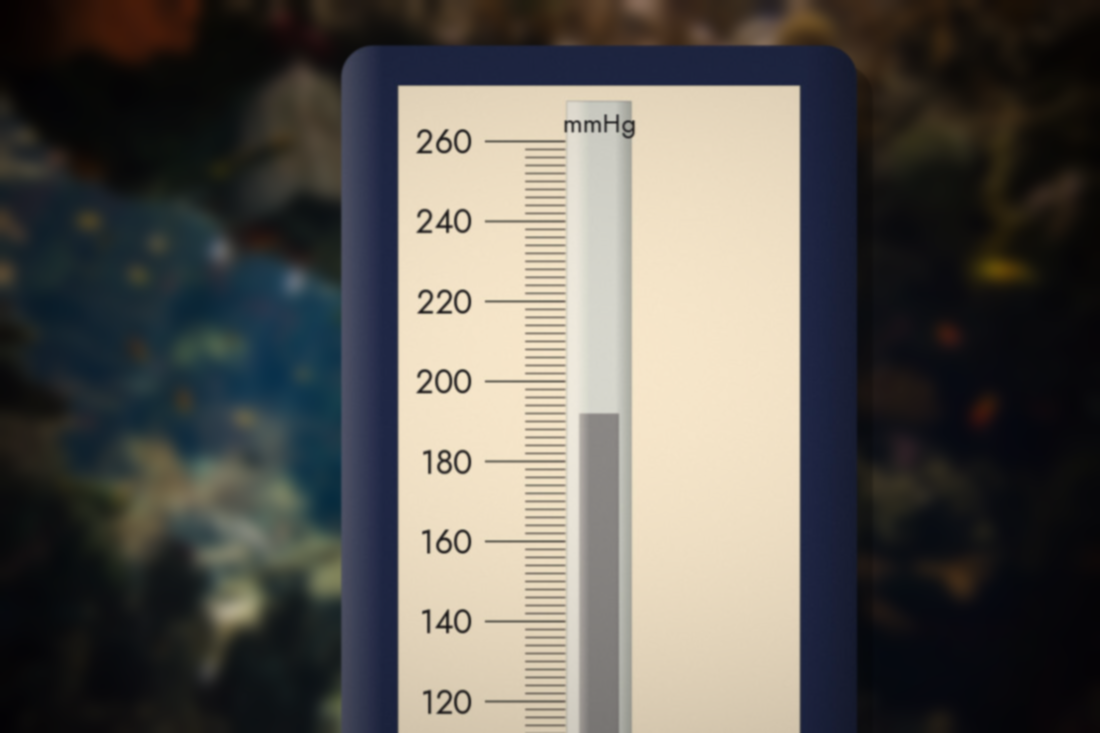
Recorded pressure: 192; mmHg
